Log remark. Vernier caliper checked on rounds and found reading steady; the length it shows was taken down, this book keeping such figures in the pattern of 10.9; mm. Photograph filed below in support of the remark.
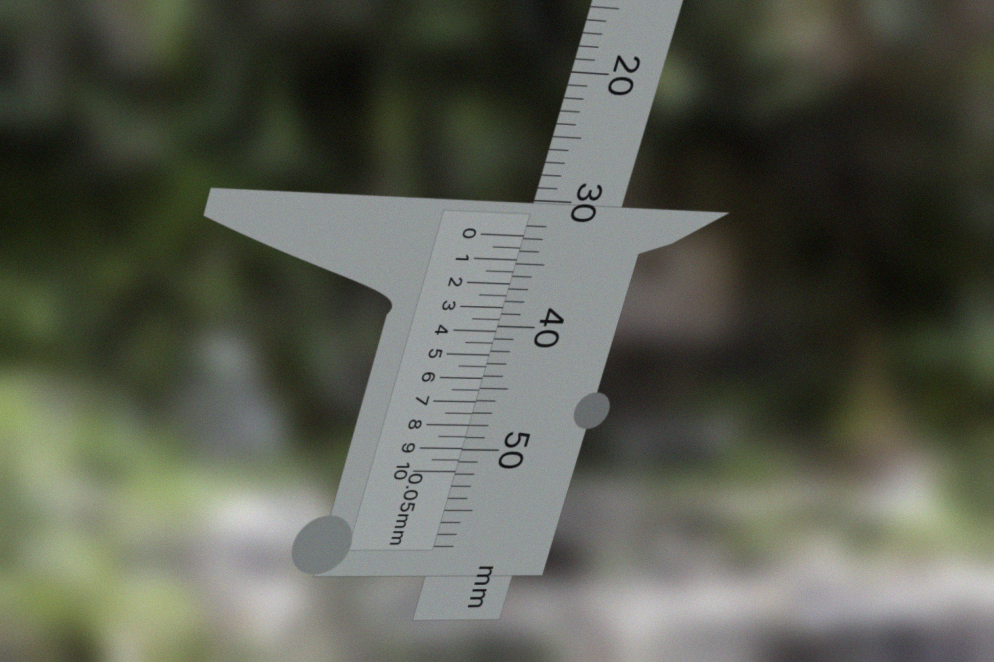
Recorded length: 32.8; mm
